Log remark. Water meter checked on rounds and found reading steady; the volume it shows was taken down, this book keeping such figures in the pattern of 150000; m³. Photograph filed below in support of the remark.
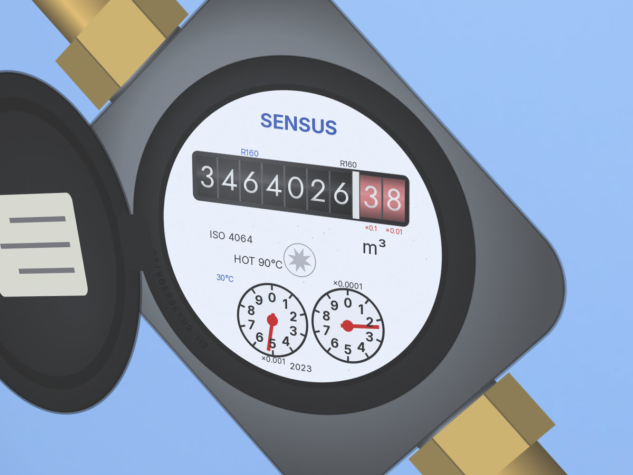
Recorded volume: 3464026.3852; m³
